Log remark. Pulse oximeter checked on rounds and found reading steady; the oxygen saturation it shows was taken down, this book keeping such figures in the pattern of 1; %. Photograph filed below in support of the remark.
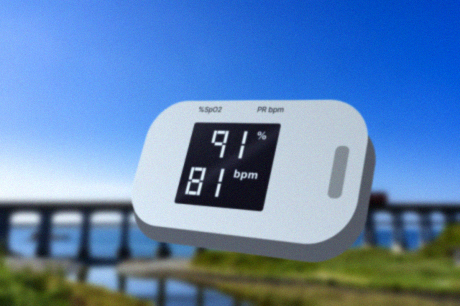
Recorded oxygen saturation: 91; %
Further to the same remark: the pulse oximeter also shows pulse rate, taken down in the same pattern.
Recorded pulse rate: 81; bpm
